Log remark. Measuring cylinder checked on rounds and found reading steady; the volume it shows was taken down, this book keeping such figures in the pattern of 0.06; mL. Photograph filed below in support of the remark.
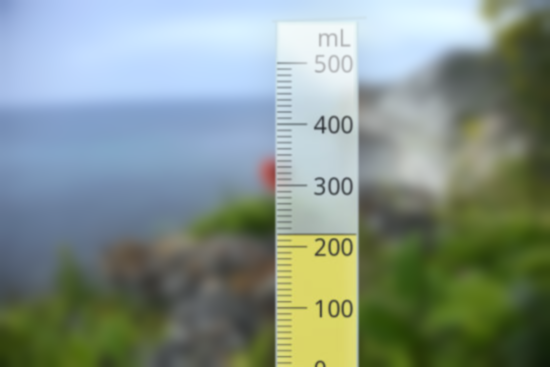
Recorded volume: 220; mL
